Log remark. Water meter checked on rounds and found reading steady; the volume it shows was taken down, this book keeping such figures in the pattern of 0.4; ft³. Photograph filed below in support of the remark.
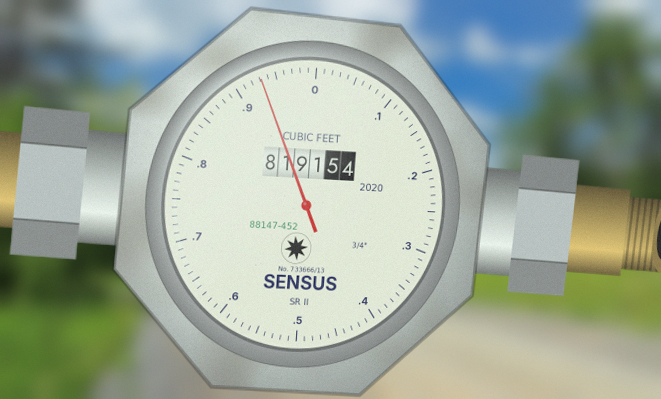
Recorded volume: 819153.93; ft³
